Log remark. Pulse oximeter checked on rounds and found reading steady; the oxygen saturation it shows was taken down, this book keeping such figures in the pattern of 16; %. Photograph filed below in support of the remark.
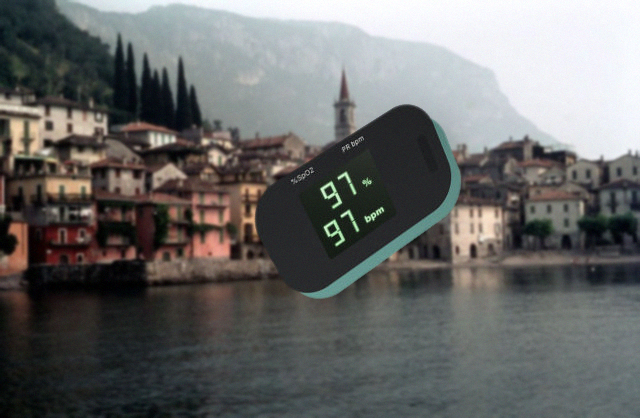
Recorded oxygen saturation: 97; %
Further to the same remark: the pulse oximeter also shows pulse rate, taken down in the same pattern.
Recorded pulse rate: 97; bpm
